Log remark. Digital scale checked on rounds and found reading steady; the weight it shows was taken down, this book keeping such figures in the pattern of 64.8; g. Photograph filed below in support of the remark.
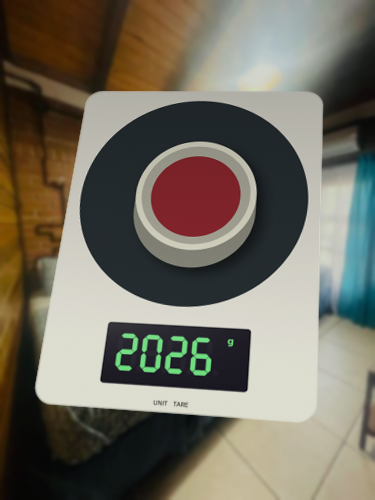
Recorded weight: 2026; g
